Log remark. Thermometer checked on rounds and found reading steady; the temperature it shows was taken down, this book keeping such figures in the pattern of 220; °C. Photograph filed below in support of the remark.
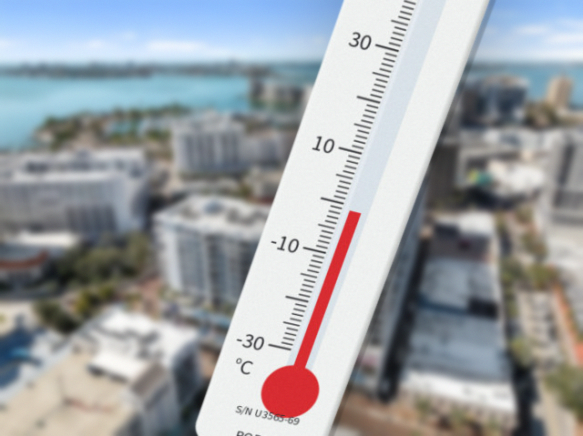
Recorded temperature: -1; °C
